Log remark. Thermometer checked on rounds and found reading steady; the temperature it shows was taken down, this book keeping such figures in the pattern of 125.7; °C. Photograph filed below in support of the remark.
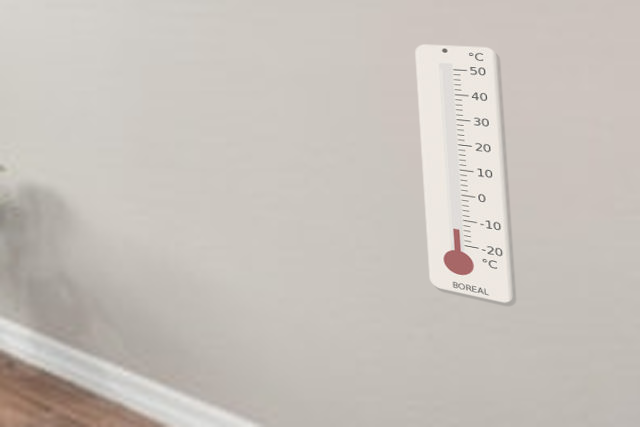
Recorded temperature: -14; °C
